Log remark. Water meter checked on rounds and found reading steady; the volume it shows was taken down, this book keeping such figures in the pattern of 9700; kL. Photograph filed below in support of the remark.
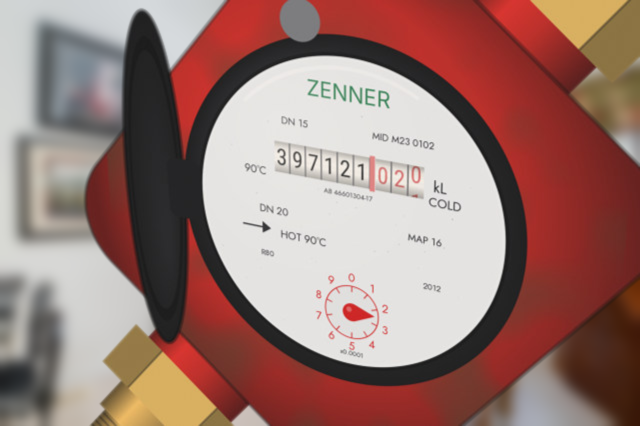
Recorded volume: 397121.0202; kL
